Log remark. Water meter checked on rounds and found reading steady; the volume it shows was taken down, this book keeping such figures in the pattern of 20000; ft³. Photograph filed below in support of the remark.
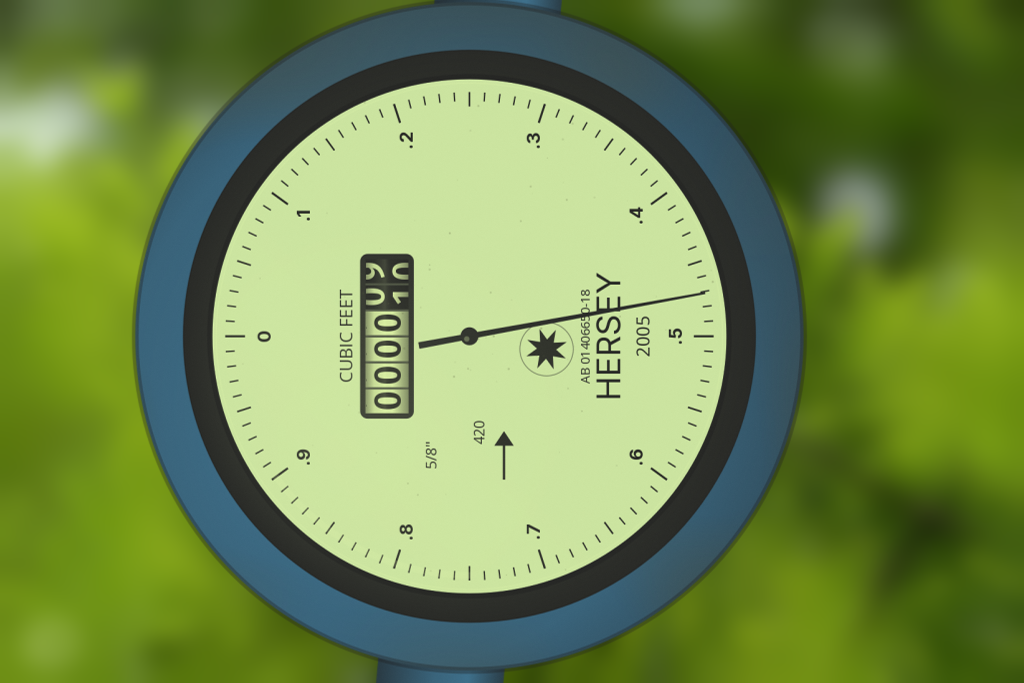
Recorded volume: 9.47; ft³
